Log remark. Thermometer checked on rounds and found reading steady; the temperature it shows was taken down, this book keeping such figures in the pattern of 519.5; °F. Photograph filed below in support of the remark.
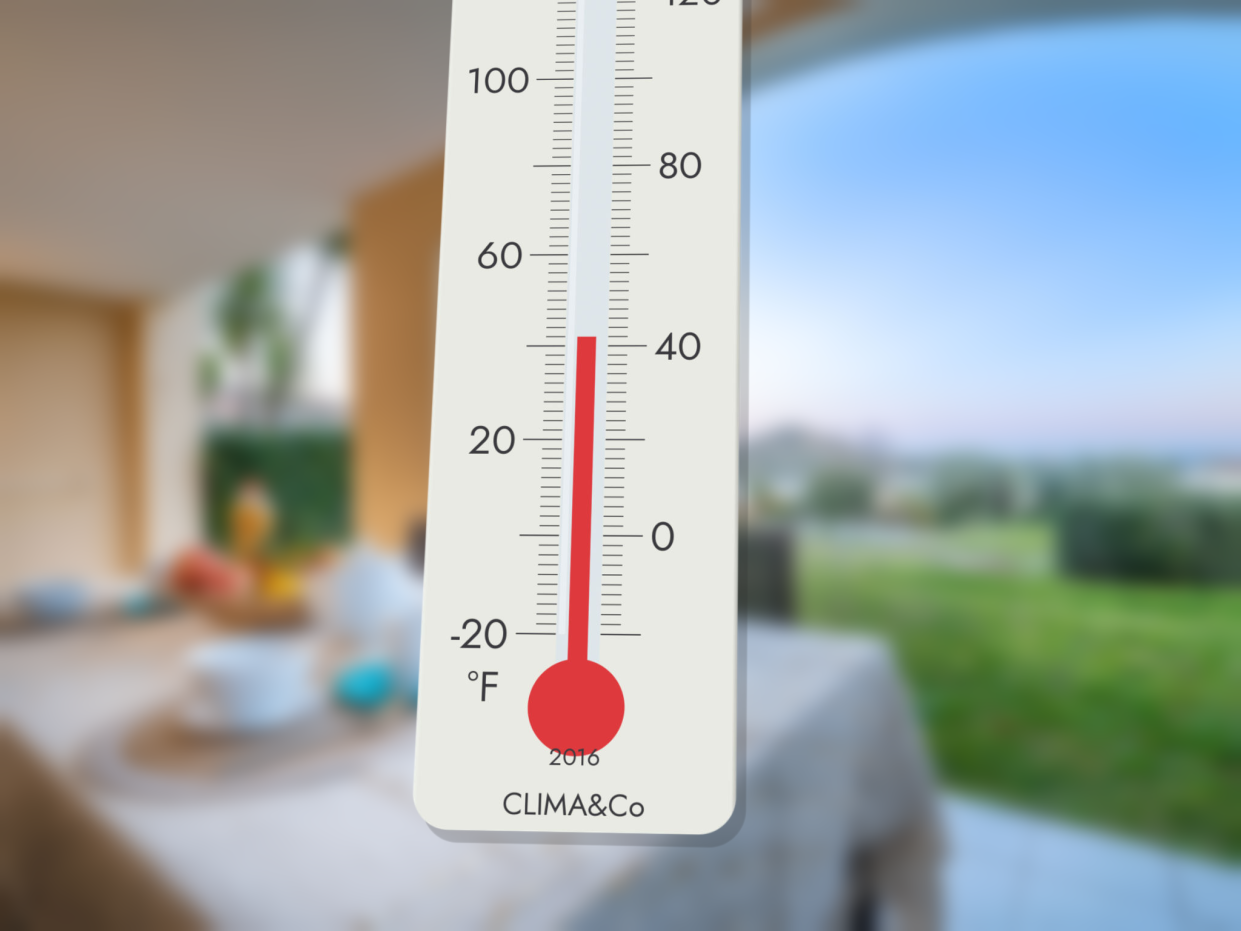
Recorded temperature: 42; °F
